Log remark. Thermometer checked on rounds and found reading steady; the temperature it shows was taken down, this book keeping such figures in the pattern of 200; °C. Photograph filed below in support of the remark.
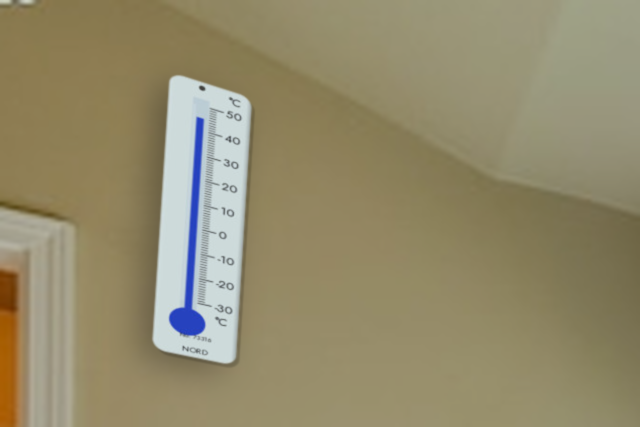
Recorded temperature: 45; °C
